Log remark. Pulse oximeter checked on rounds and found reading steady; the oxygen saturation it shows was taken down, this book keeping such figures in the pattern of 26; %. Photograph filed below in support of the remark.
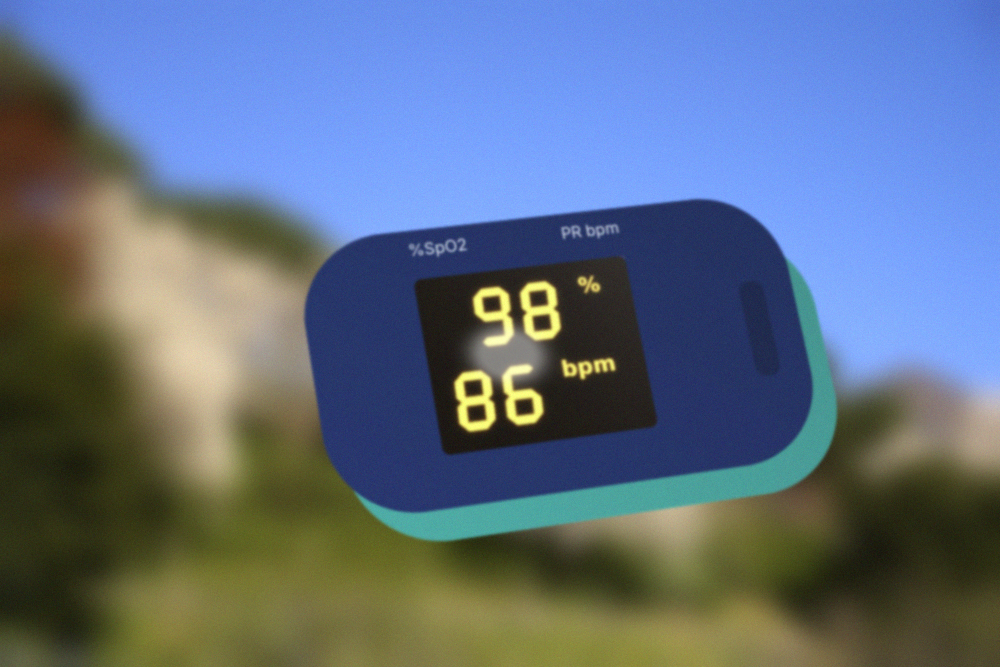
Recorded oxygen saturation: 98; %
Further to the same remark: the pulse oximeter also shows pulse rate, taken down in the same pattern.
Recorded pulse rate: 86; bpm
